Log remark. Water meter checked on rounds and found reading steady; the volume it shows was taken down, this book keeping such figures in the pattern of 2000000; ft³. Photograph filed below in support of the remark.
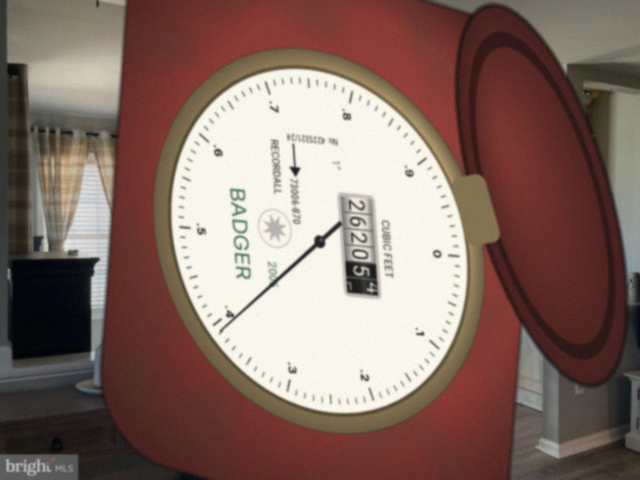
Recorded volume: 262054.39; ft³
